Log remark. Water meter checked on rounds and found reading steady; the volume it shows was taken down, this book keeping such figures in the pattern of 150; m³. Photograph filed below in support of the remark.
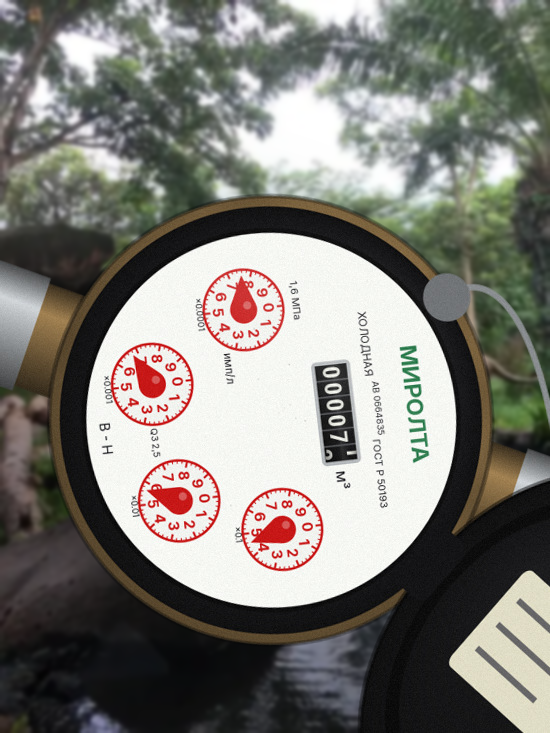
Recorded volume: 71.4567; m³
